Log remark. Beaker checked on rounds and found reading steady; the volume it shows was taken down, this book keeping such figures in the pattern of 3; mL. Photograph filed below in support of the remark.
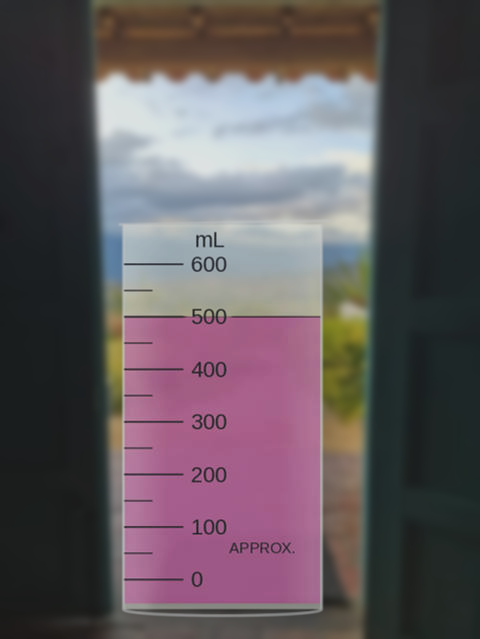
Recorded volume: 500; mL
